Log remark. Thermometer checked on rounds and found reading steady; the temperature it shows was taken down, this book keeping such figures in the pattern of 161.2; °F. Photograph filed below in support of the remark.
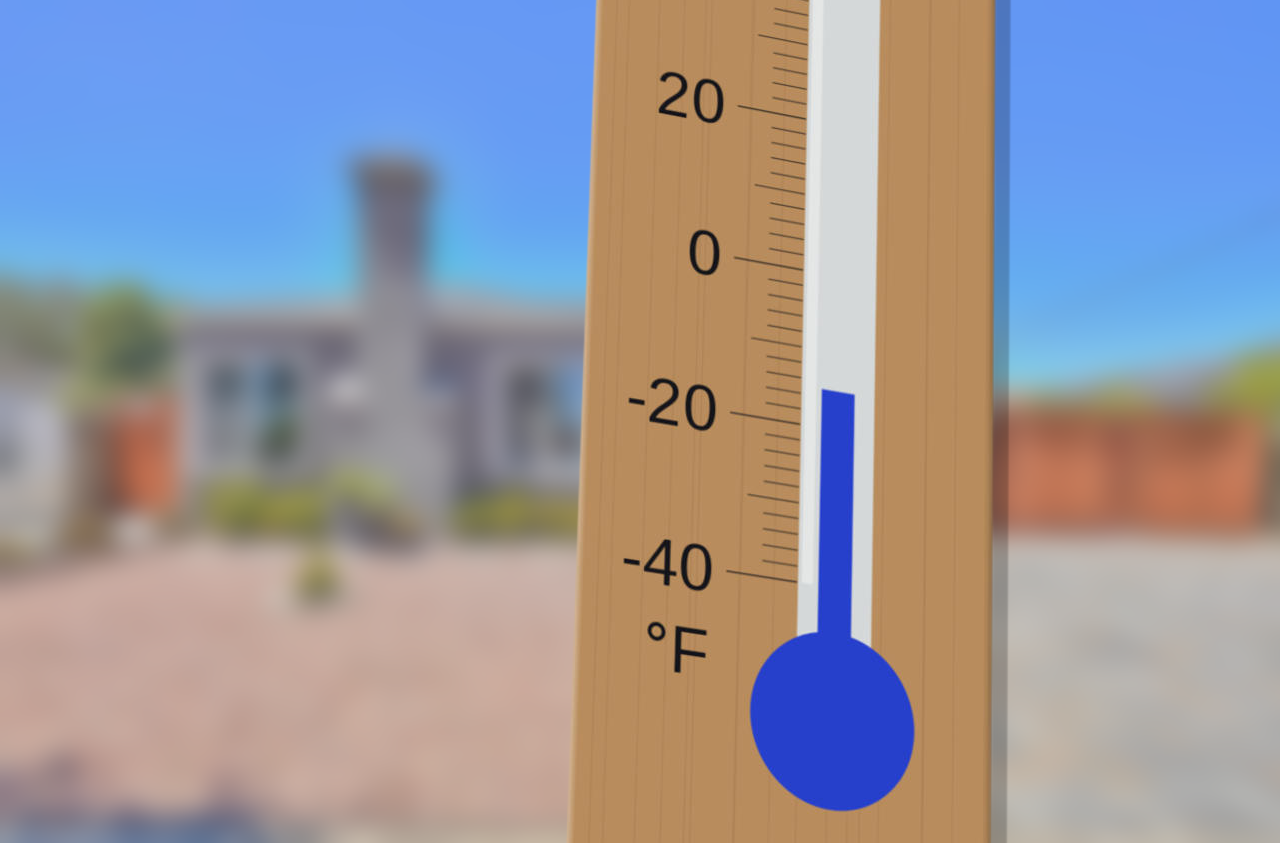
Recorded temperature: -15; °F
